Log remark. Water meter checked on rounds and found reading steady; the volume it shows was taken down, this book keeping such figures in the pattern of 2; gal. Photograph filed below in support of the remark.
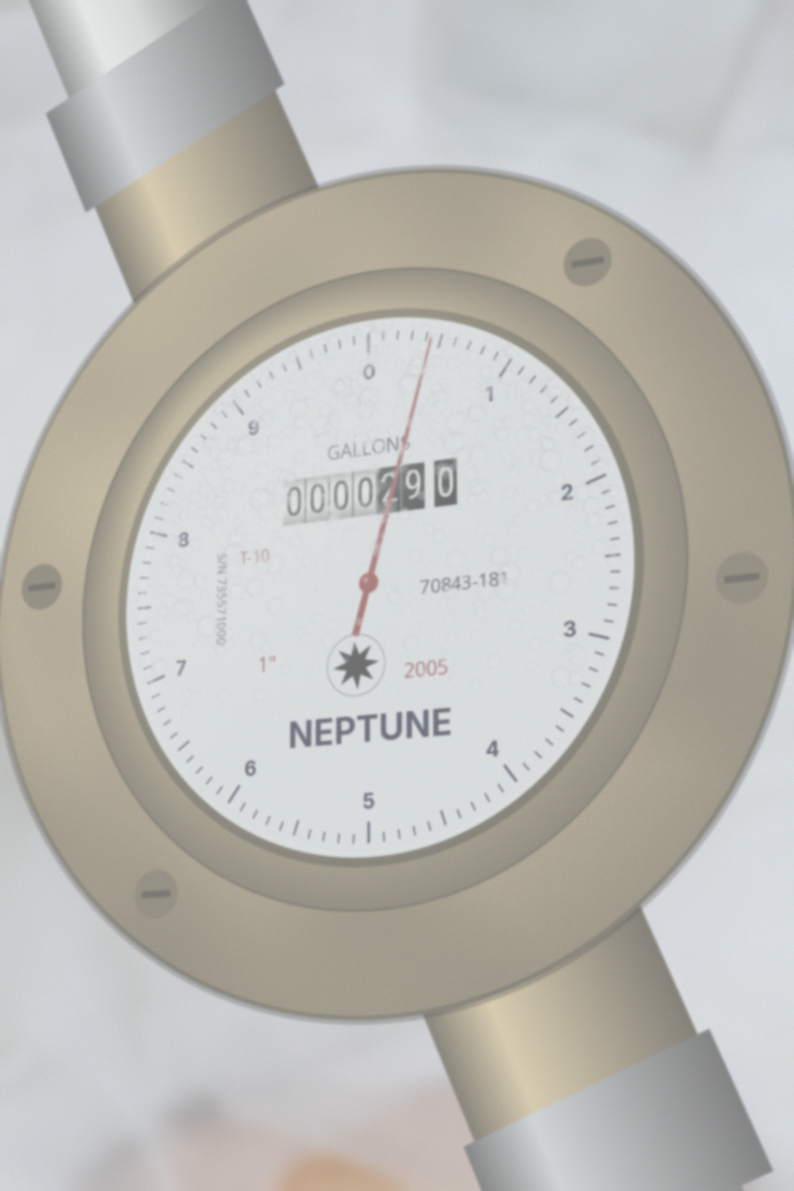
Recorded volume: 290.4; gal
